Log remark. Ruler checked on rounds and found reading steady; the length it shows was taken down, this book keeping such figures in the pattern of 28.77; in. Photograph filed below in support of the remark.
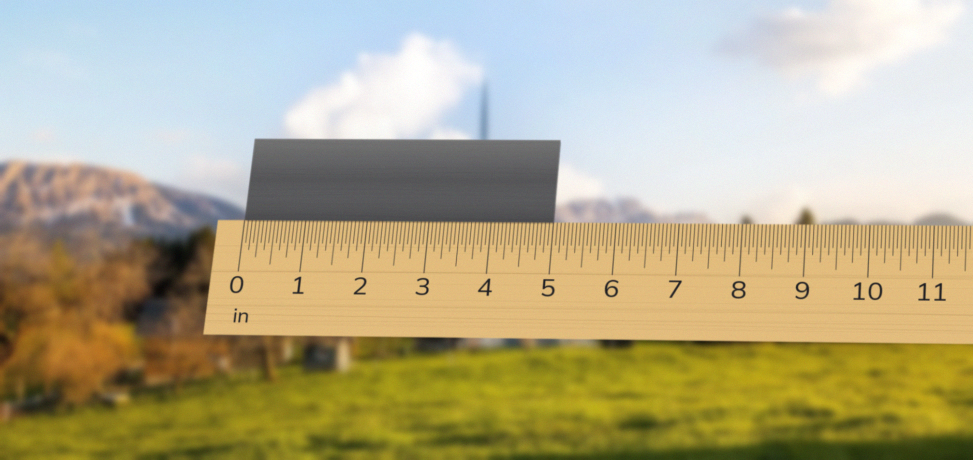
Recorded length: 5; in
